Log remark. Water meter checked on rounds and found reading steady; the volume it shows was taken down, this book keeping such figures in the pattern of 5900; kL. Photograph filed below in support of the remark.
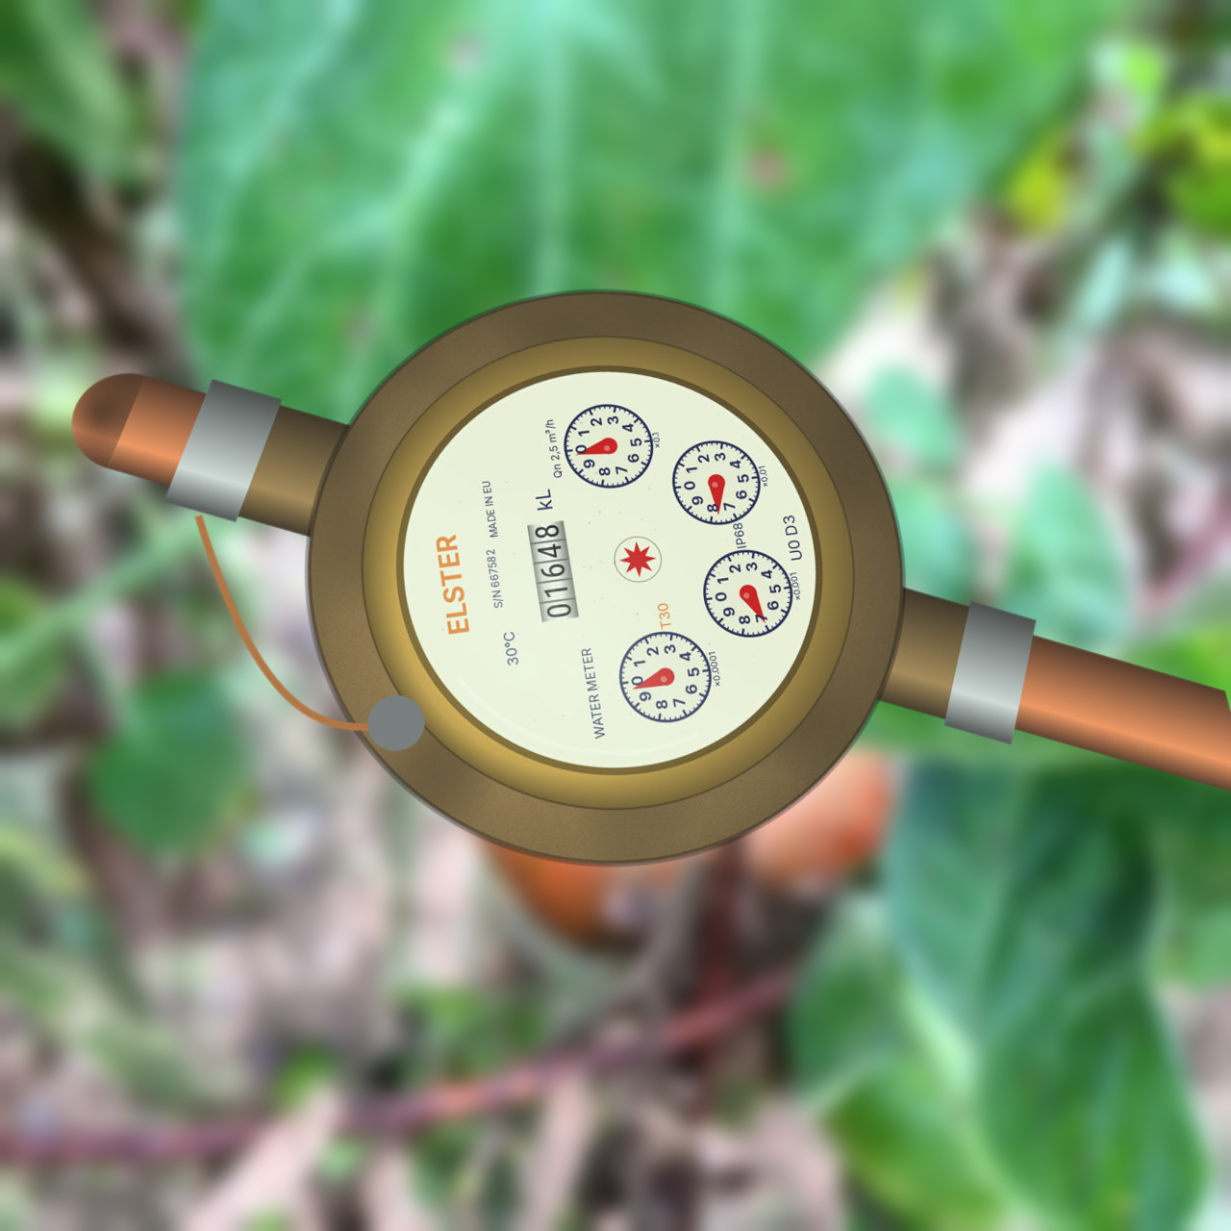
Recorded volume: 1647.9769; kL
